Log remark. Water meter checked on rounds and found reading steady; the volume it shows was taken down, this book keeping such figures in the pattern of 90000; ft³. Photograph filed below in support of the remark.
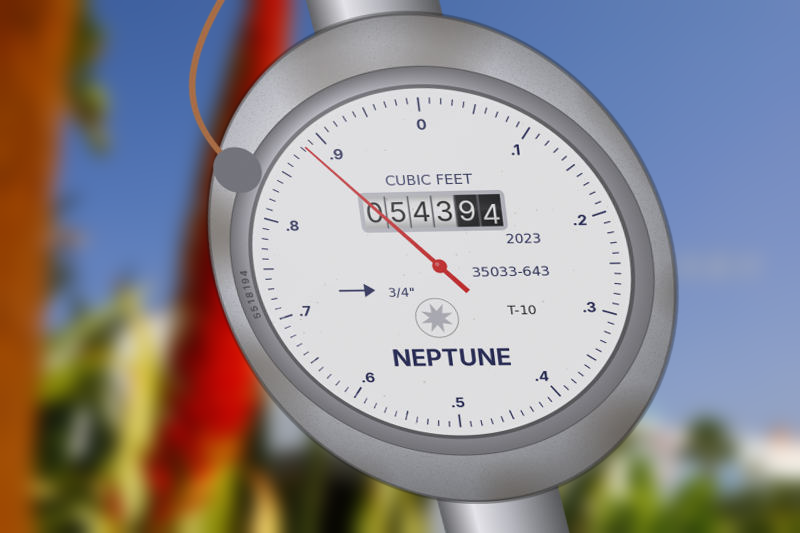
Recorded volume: 54393.88; ft³
